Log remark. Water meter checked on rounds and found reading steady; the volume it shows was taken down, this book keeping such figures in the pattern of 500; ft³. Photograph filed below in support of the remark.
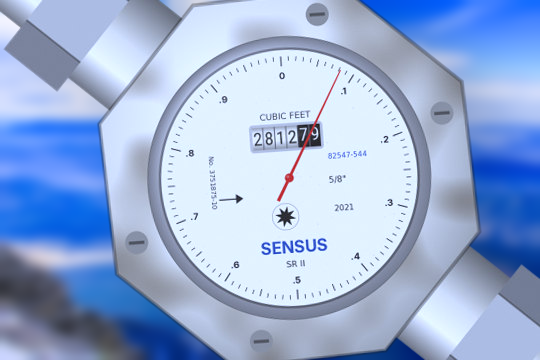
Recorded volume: 281279.08; ft³
